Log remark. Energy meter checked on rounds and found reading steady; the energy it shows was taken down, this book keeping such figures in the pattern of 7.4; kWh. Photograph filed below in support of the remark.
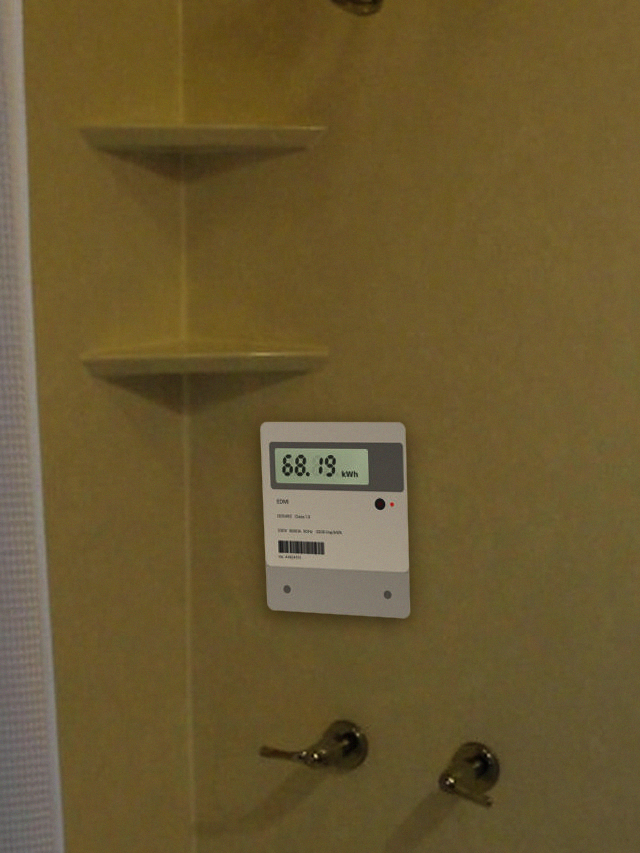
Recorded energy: 68.19; kWh
